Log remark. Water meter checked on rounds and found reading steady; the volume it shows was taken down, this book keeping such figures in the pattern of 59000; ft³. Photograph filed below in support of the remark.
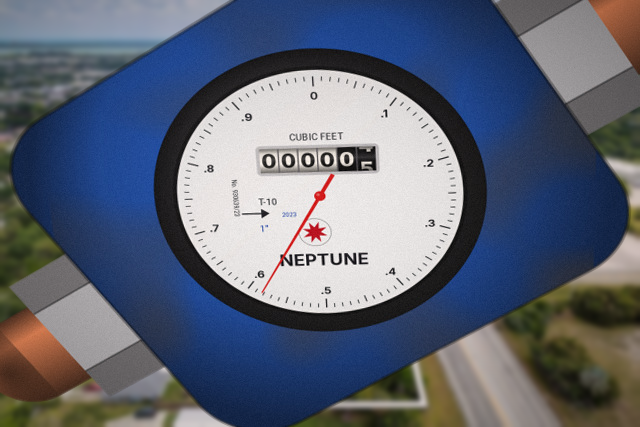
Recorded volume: 4.58; ft³
